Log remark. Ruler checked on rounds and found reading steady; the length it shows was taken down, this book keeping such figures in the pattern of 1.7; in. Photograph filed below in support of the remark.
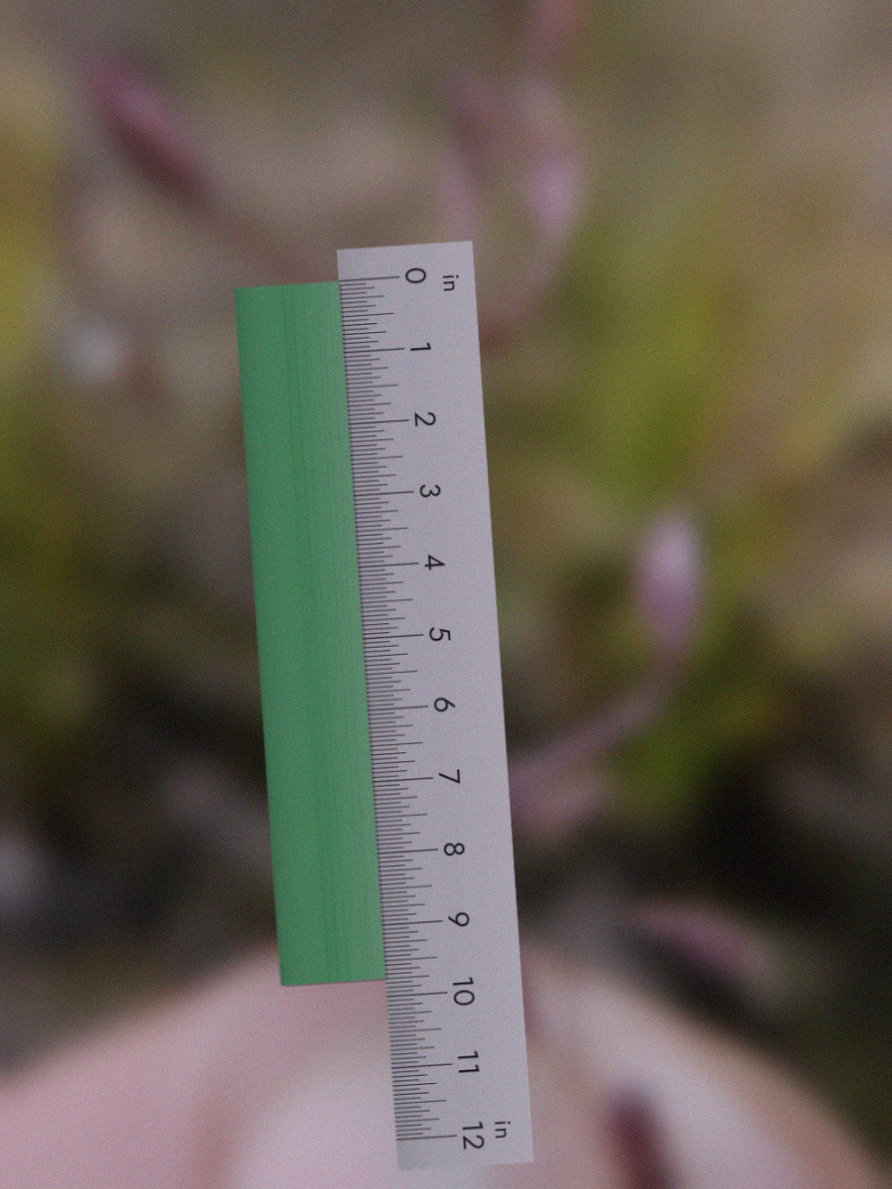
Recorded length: 9.75; in
